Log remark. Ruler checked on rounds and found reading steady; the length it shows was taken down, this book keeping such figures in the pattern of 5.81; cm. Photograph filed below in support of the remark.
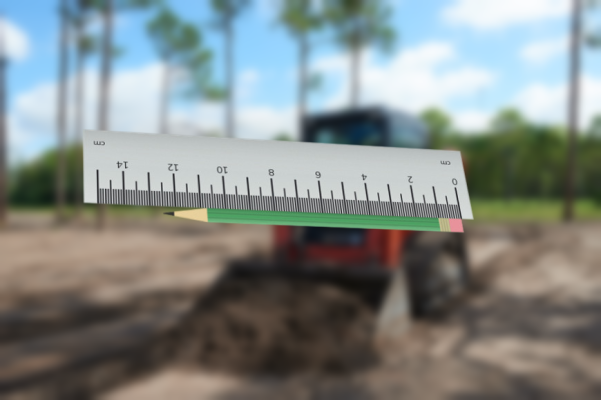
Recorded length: 12.5; cm
